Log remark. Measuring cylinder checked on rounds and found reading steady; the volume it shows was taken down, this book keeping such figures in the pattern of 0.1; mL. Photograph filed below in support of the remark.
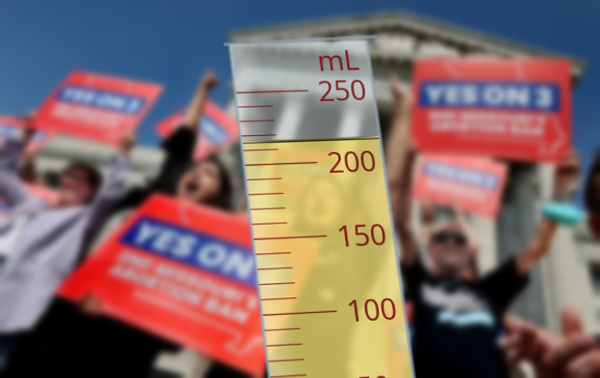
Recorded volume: 215; mL
